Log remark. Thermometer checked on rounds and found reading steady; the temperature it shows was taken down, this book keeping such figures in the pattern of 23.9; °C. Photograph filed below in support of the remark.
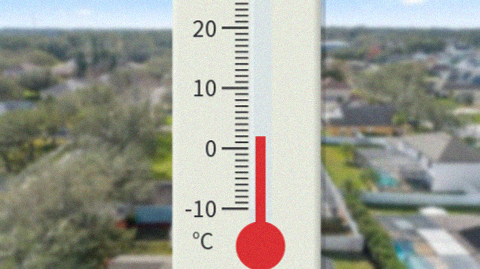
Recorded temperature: 2; °C
